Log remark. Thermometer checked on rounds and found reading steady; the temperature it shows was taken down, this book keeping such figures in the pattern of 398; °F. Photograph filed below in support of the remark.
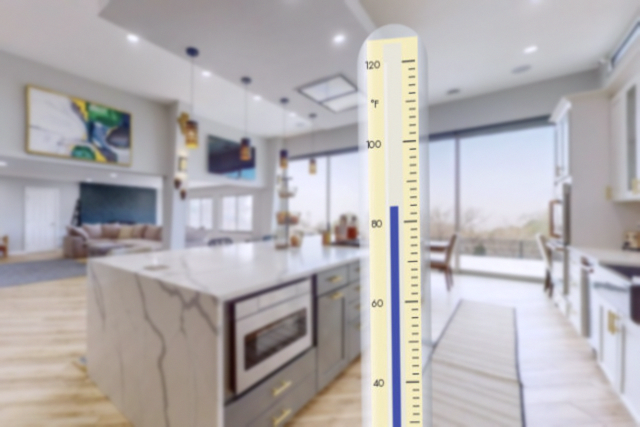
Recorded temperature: 84; °F
